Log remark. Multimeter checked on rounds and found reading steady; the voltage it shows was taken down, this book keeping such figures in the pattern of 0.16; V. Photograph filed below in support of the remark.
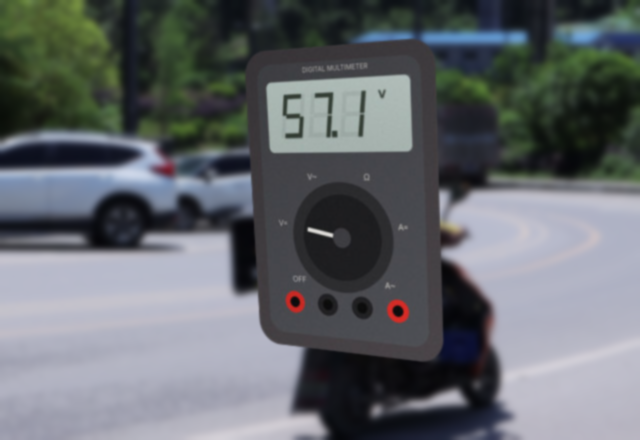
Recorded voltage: 57.1; V
